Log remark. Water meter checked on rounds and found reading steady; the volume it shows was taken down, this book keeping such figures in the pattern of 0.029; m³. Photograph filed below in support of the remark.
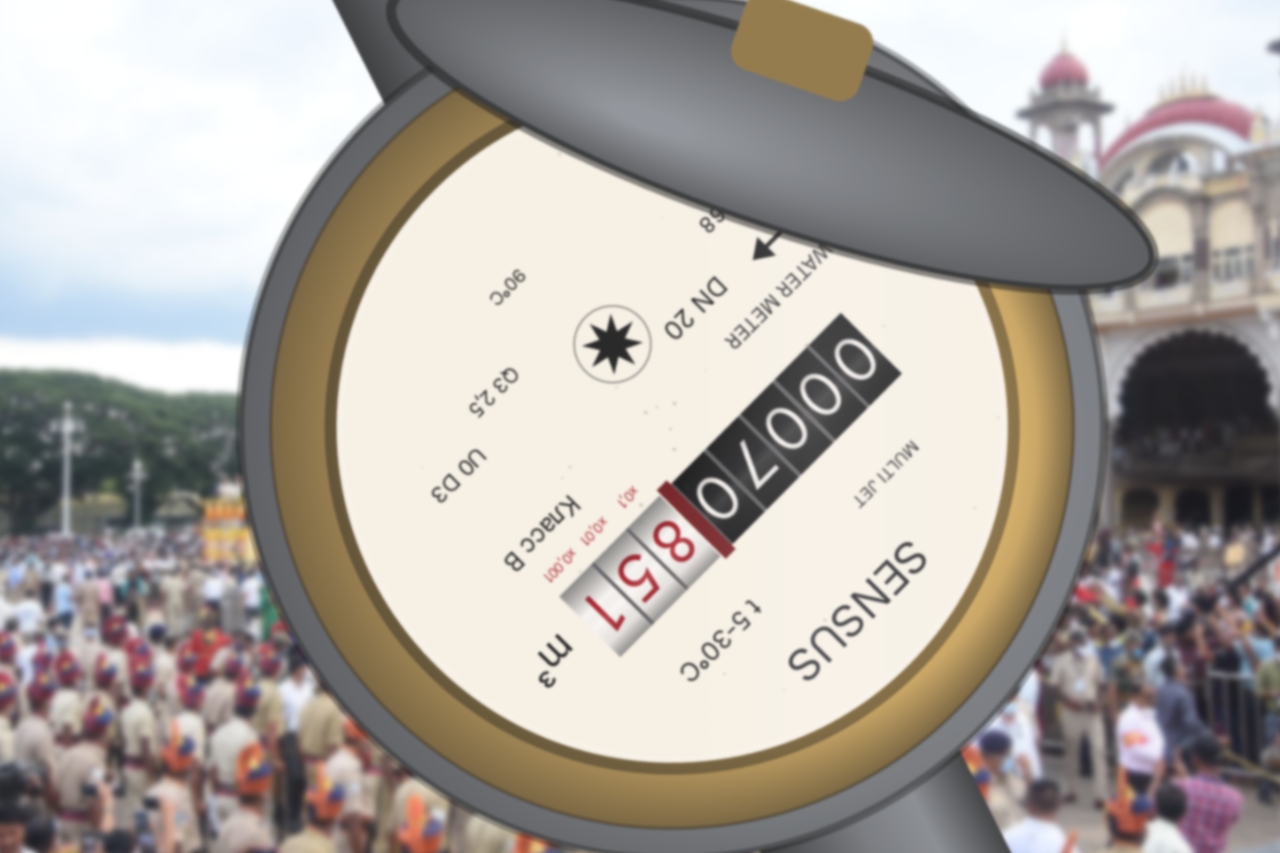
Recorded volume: 70.851; m³
